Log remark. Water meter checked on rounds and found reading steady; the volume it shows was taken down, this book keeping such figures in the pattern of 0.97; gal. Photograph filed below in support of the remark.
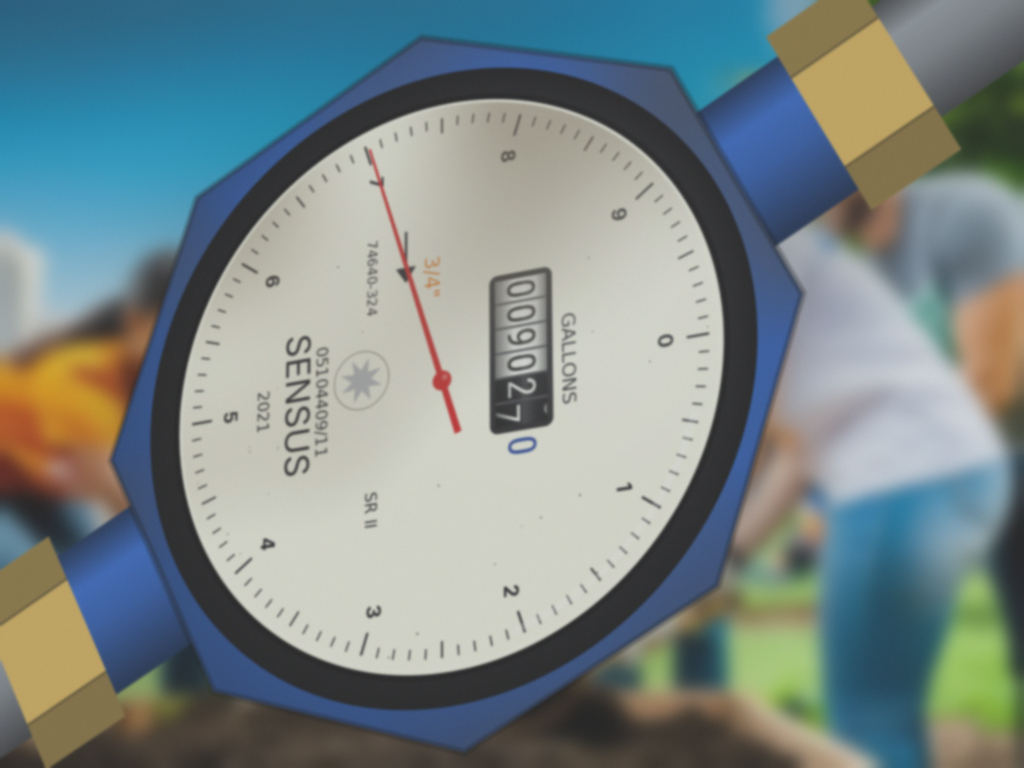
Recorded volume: 90267.0; gal
